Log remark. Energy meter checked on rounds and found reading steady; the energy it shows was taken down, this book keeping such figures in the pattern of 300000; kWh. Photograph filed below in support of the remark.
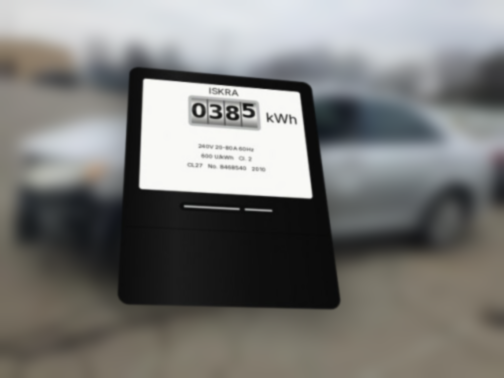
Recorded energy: 385; kWh
